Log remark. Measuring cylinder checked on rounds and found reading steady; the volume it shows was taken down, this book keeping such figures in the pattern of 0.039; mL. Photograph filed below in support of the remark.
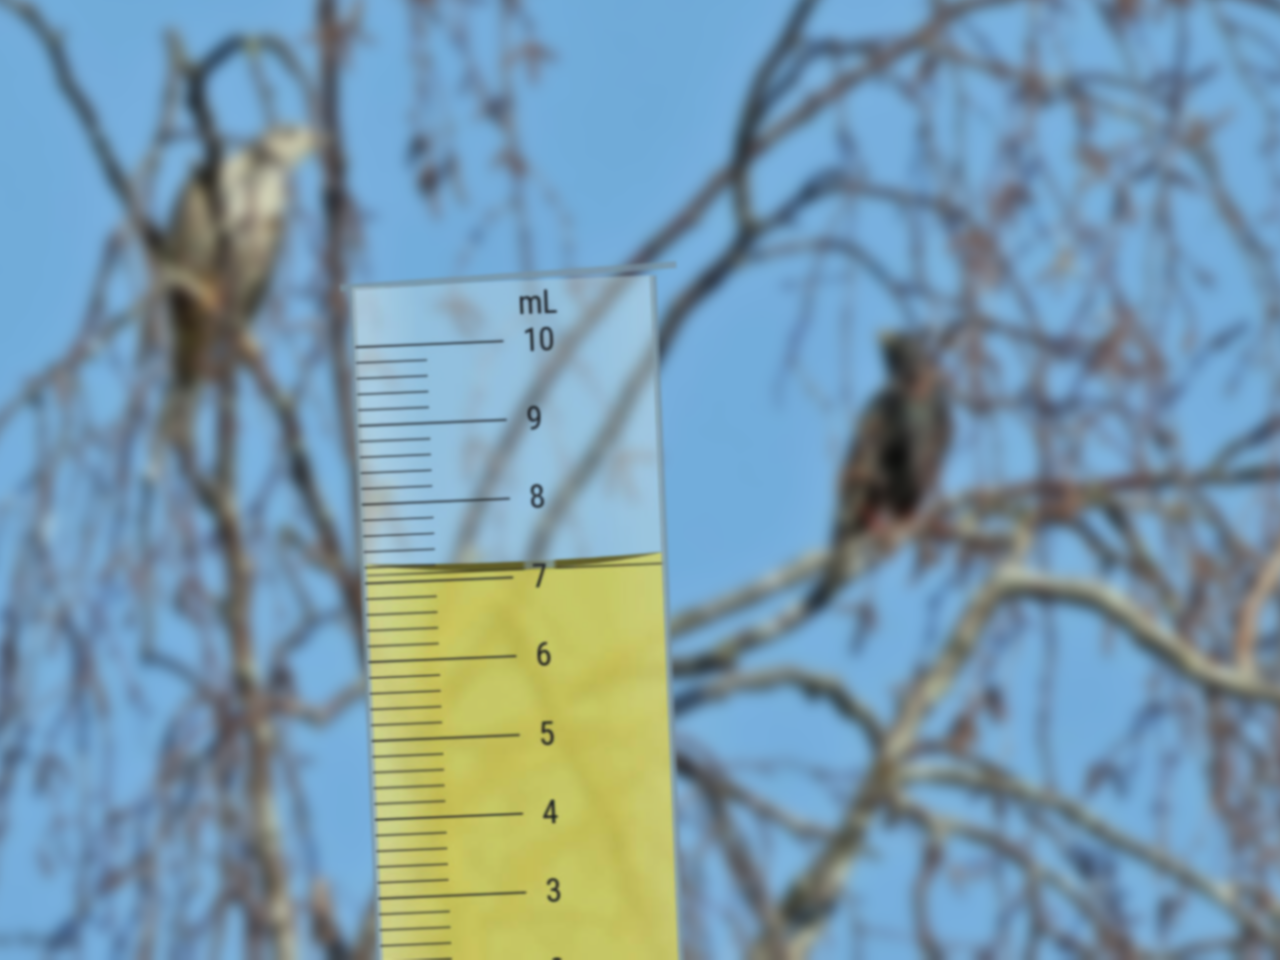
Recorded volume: 7.1; mL
